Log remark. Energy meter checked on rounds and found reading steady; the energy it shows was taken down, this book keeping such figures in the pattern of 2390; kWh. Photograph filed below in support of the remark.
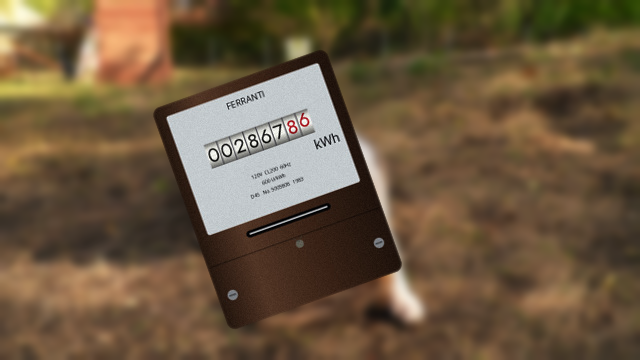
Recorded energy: 2867.86; kWh
